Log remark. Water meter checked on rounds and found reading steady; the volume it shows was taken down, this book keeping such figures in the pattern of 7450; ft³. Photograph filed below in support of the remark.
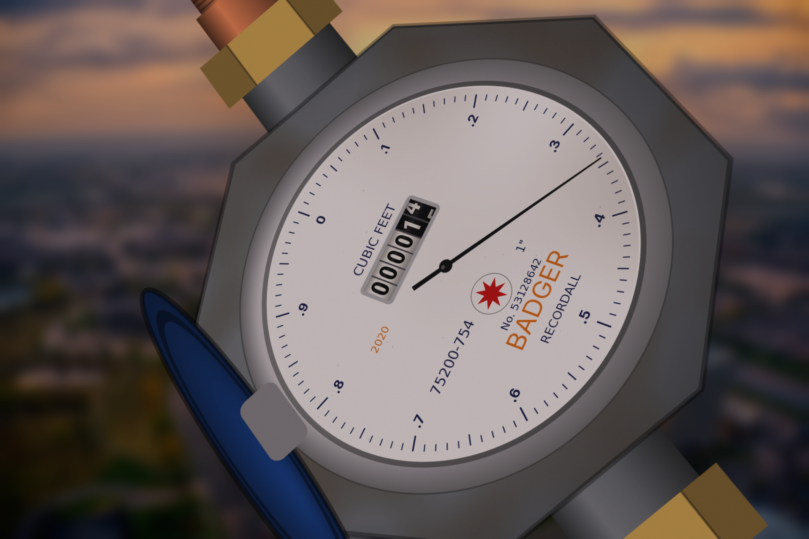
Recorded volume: 14.34; ft³
